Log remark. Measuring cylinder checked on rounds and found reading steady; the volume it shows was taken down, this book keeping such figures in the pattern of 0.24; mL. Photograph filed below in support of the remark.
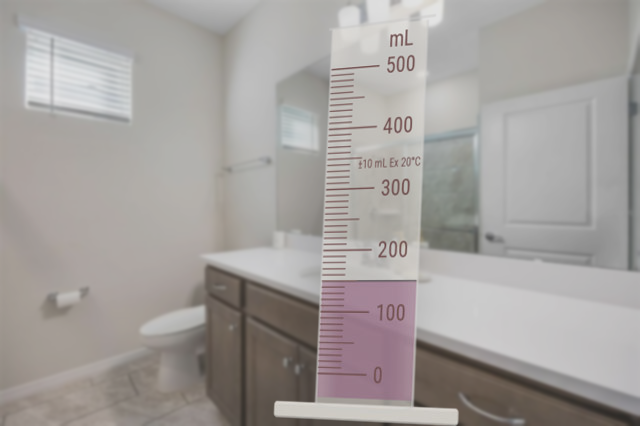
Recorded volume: 150; mL
